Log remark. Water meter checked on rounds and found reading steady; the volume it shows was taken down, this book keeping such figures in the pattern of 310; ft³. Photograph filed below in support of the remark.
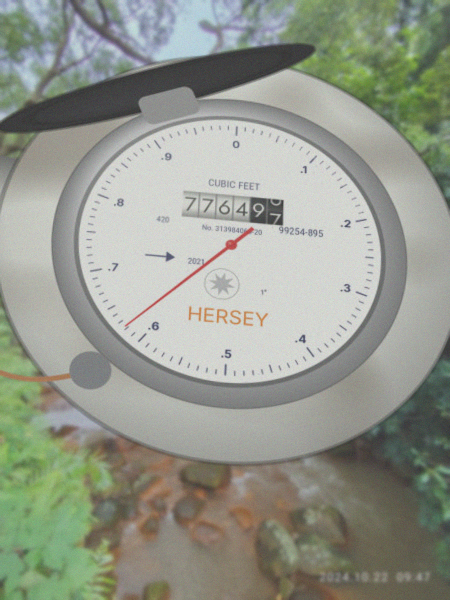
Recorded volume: 776496.62; ft³
